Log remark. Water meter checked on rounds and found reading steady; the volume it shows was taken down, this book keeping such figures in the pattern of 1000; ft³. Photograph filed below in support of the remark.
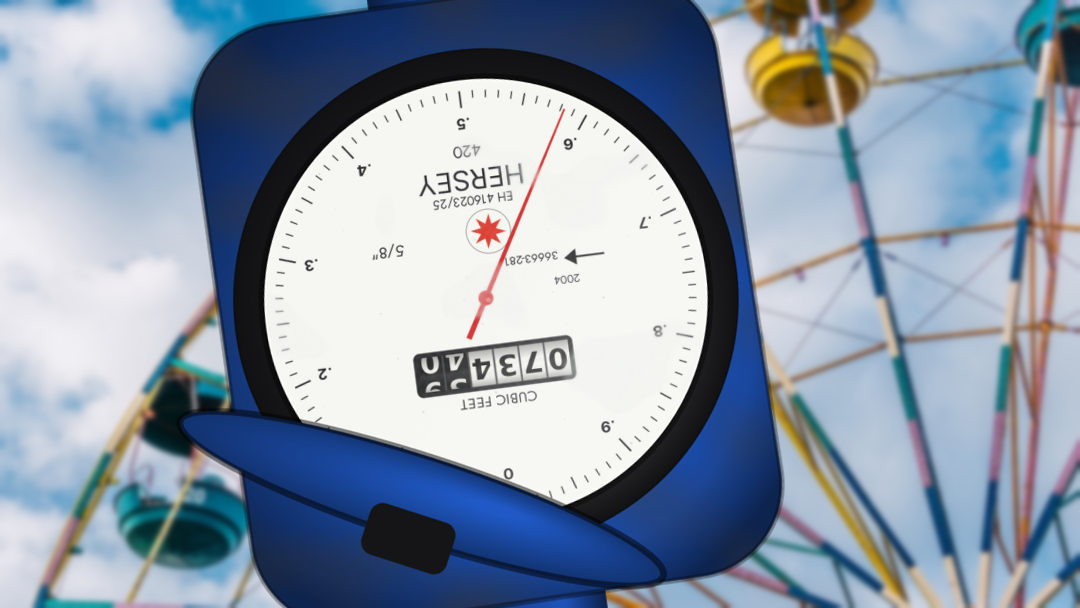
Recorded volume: 73439.58; ft³
